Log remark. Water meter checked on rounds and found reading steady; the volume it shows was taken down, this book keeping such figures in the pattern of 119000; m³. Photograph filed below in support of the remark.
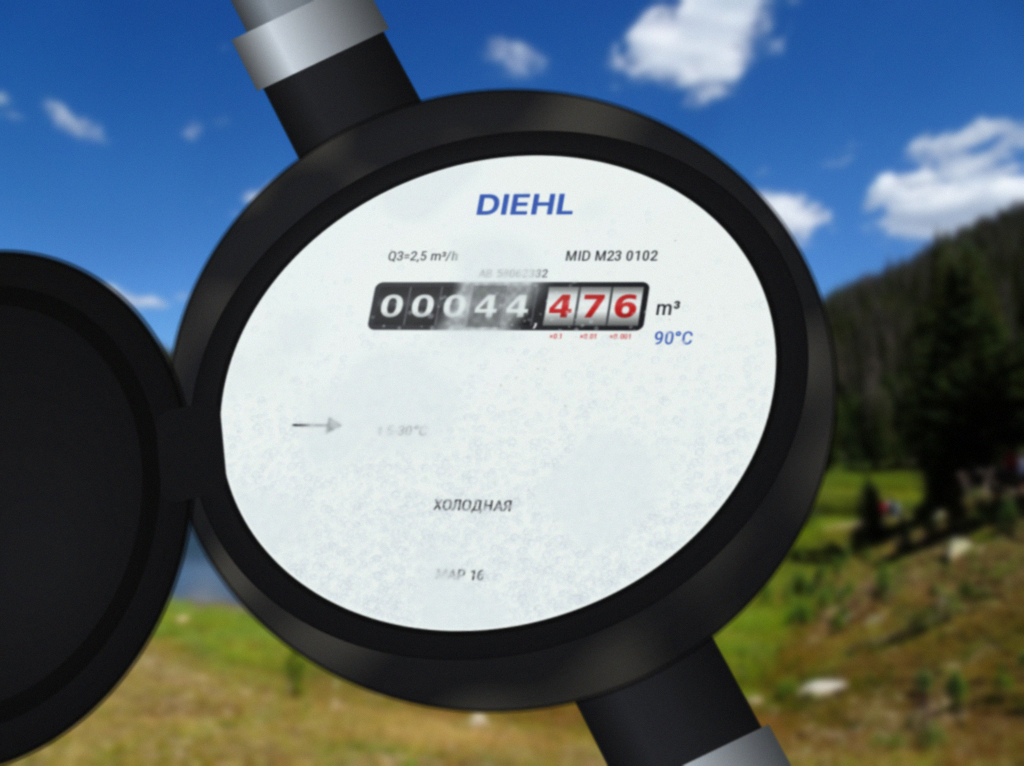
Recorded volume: 44.476; m³
